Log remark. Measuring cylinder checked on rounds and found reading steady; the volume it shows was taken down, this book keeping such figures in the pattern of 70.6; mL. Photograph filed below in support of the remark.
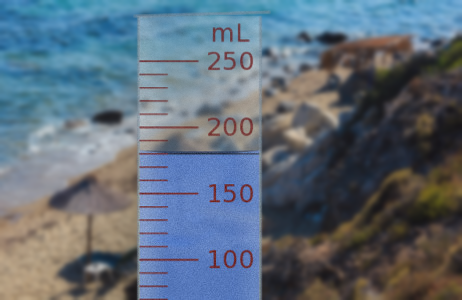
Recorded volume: 180; mL
